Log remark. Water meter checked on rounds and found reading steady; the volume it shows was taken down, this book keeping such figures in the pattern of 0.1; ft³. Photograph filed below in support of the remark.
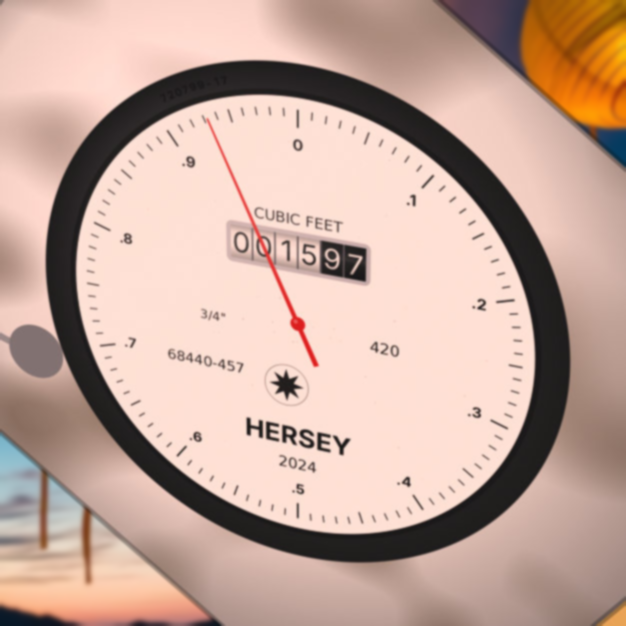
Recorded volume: 1596.93; ft³
